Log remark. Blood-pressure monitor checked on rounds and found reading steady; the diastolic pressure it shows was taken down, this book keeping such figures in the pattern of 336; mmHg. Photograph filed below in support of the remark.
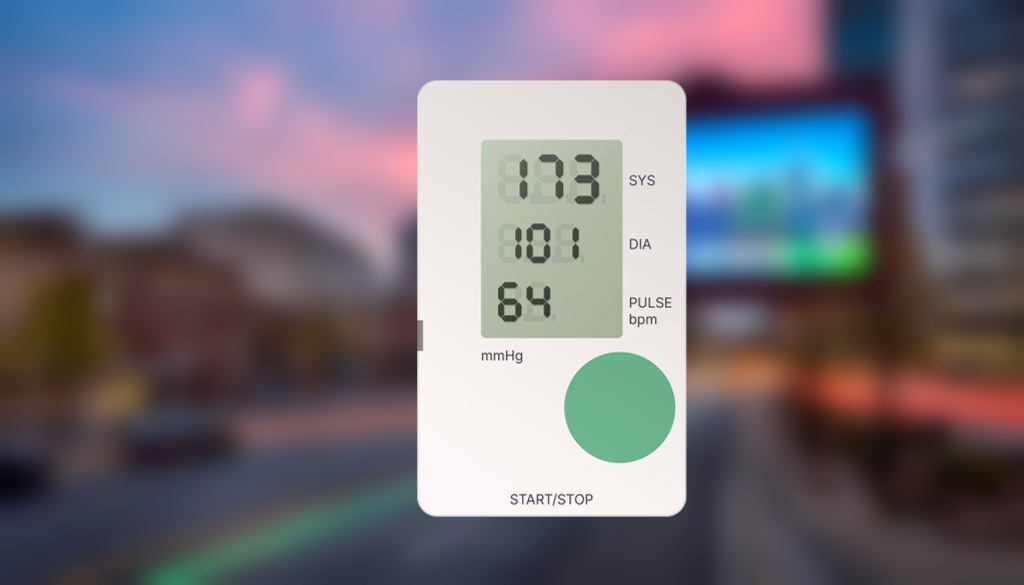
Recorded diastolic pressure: 101; mmHg
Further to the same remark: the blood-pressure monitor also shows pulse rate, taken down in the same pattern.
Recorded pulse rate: 64; bpm
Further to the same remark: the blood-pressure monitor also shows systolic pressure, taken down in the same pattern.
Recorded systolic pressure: 173; mmHg
